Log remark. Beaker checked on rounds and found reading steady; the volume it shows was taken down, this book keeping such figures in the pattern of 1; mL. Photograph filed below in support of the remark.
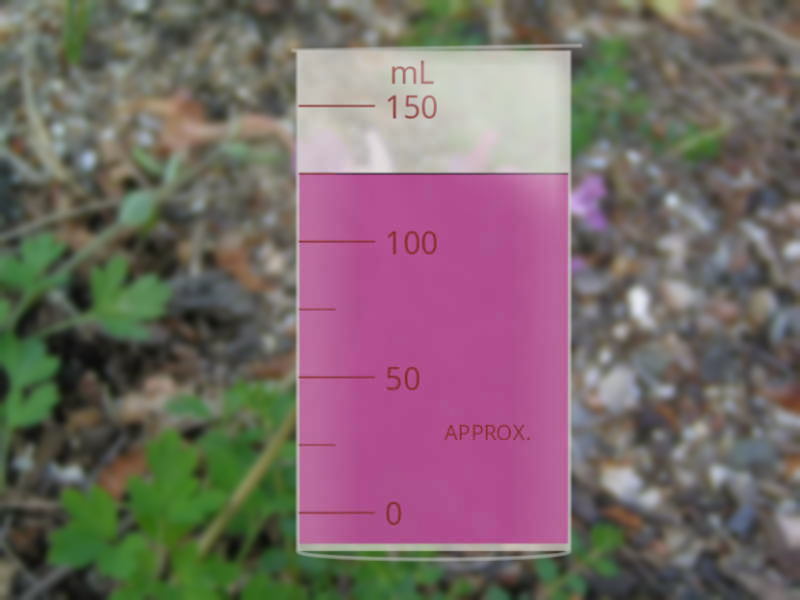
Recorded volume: 125; mL
